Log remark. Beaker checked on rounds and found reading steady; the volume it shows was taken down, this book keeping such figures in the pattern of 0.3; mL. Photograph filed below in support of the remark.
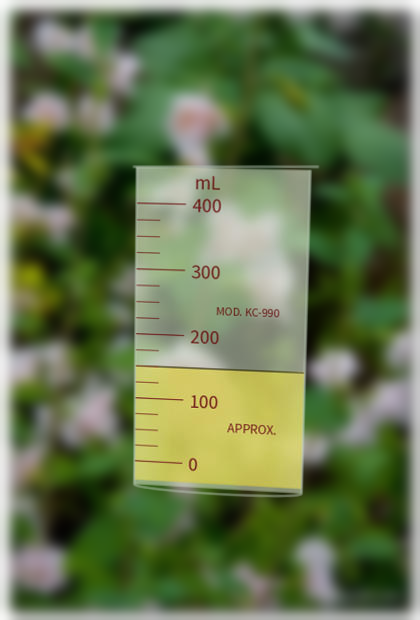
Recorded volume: 150; mL
